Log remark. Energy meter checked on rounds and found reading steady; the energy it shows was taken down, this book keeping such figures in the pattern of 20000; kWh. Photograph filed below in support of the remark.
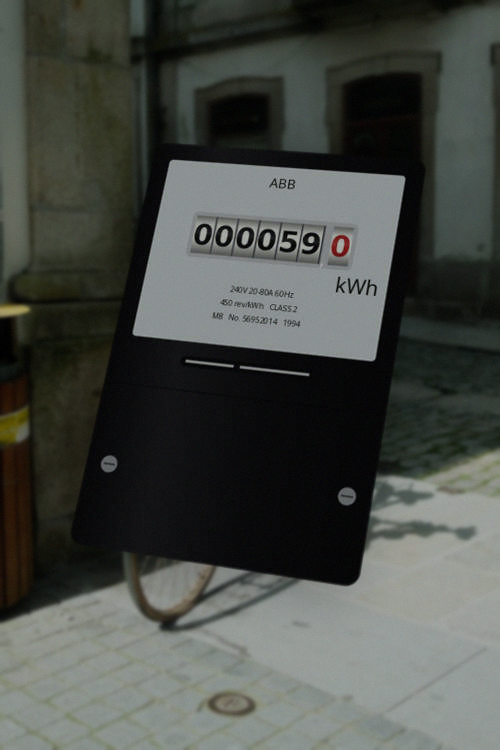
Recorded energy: 59.0; kWh
